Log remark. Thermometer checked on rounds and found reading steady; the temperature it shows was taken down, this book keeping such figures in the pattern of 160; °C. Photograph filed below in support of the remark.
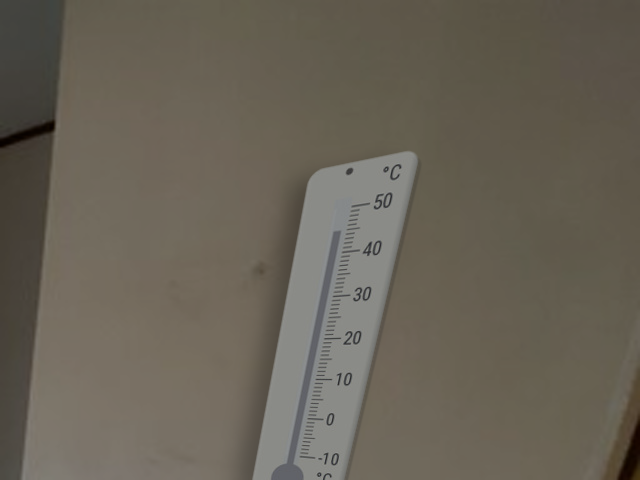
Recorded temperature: 45; °C
